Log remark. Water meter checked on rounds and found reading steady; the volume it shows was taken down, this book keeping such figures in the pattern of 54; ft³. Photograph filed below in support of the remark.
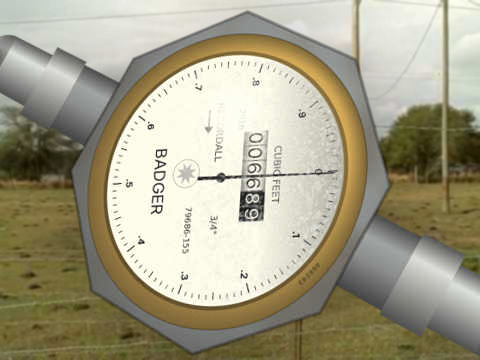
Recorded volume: 6689.00; ft³
